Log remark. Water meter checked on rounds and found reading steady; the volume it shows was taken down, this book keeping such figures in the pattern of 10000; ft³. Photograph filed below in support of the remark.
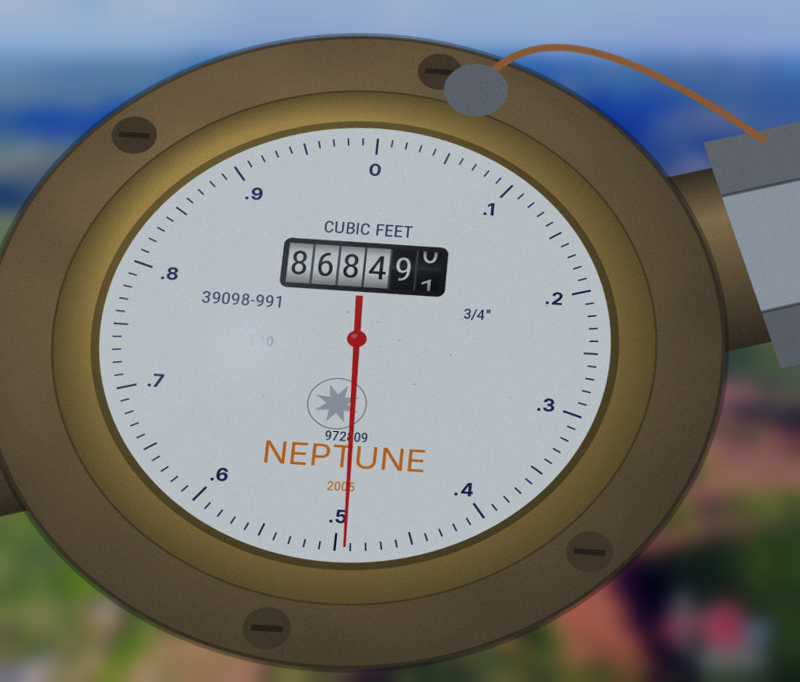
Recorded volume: 868490.49; ft³
